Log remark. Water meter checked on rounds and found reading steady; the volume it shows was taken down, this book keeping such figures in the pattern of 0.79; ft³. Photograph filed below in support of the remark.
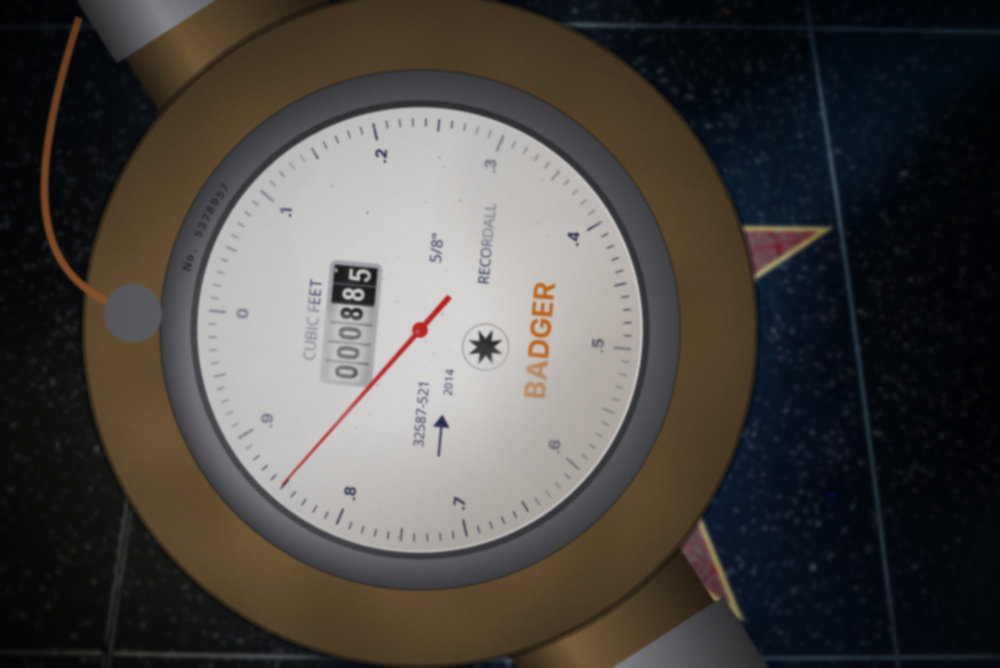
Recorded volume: 884.85; ft³
